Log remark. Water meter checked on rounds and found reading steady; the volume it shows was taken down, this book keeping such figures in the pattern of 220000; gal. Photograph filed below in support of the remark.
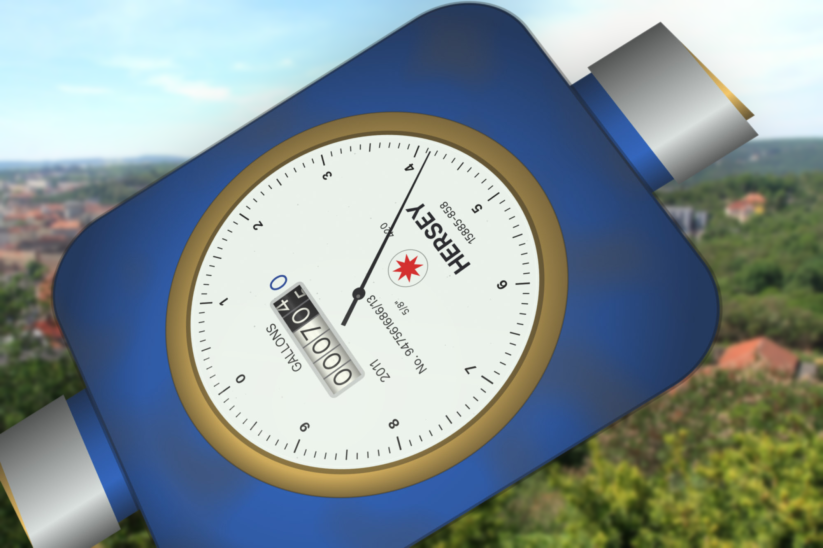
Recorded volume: 7044.1; gal
